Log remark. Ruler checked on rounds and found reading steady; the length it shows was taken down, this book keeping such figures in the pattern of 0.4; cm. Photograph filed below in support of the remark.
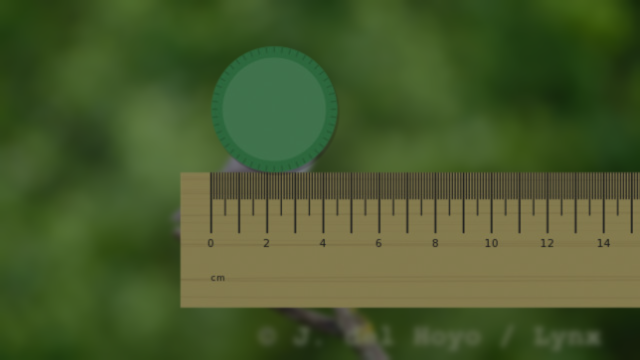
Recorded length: 4.5; cm
